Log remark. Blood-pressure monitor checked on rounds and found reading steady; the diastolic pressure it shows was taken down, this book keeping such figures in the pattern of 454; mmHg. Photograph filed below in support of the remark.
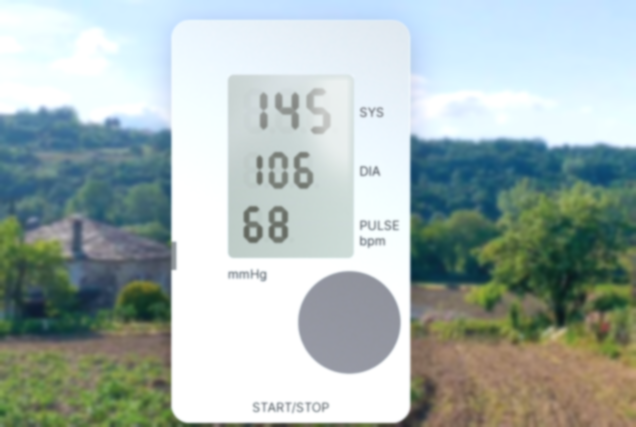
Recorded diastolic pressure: 106; mmHg
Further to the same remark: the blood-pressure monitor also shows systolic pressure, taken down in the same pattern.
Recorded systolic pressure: 145; mmHg
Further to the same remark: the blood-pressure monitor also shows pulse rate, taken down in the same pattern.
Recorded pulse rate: 68; bpm
